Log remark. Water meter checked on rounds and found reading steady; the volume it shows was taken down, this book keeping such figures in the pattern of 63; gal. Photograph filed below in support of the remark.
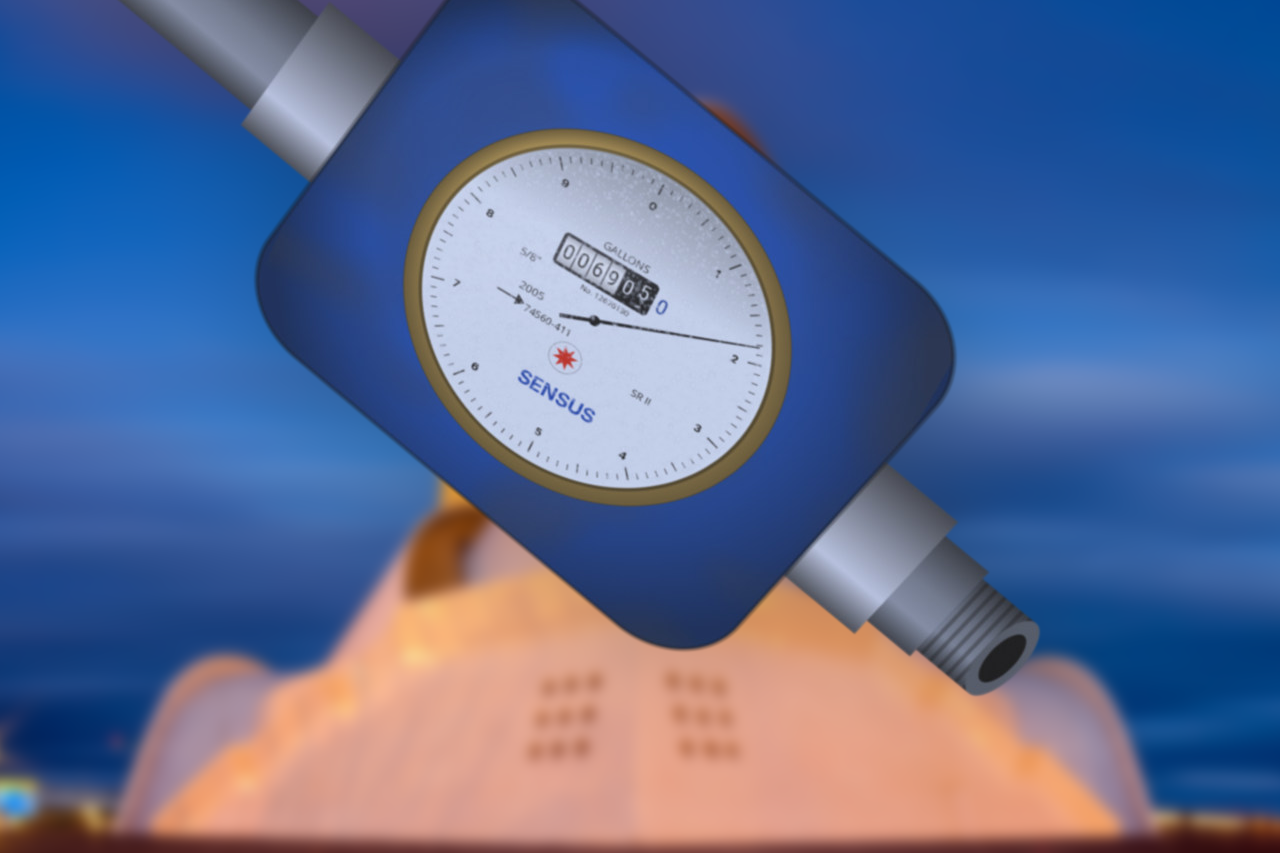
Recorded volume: 69051.8; gal
